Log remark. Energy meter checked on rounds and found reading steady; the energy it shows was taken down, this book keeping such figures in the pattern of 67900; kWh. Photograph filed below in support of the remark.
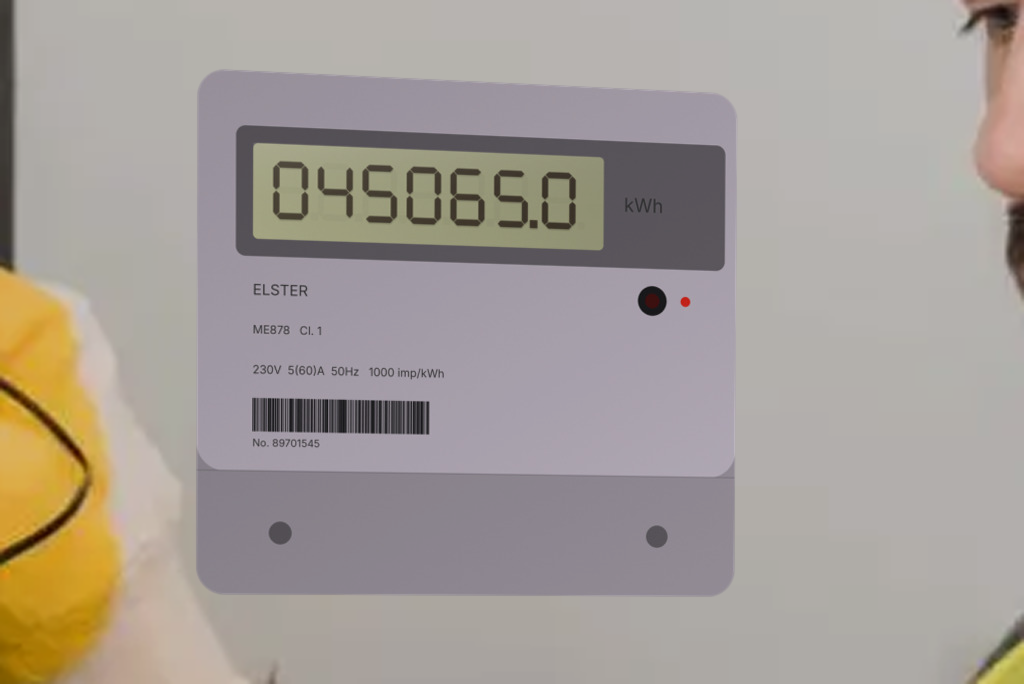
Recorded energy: 45065.0; kWh
